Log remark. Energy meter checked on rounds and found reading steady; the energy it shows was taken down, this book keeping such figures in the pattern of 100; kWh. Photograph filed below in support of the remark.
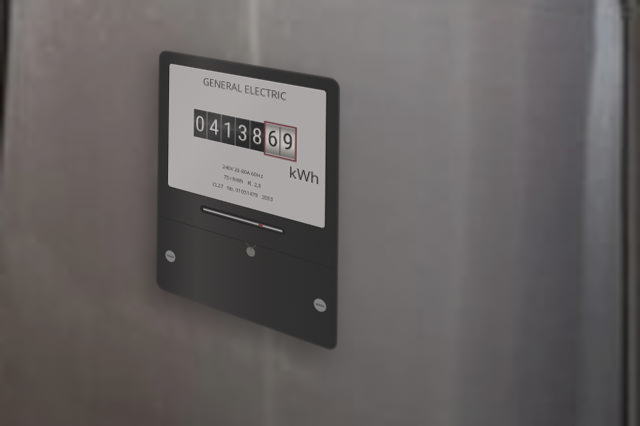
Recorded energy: 4138.69; kWh
